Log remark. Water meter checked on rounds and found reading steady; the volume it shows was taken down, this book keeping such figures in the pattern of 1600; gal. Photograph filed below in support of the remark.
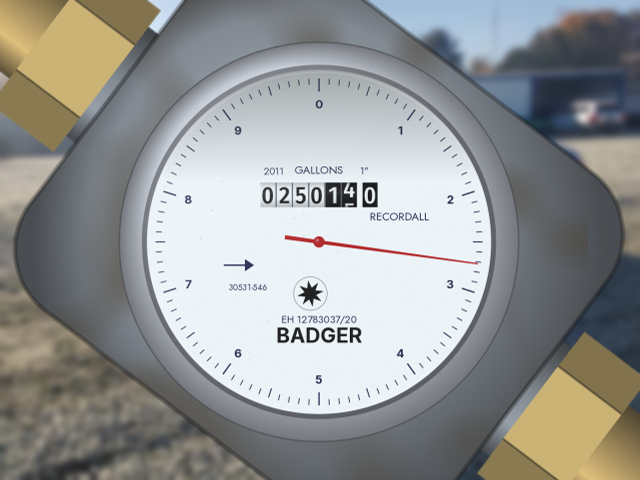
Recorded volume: 250142.7; gal
